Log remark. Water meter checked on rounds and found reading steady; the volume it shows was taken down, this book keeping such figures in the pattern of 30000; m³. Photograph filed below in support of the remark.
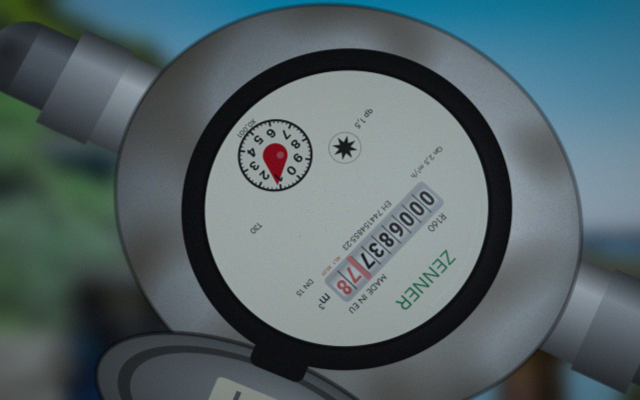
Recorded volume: 6837.781; m³
